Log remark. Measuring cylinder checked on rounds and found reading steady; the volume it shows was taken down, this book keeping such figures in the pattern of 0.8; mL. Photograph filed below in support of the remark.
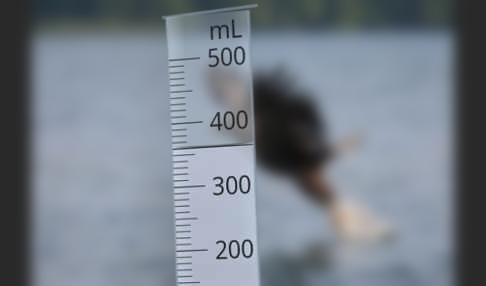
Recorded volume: 360; mL
